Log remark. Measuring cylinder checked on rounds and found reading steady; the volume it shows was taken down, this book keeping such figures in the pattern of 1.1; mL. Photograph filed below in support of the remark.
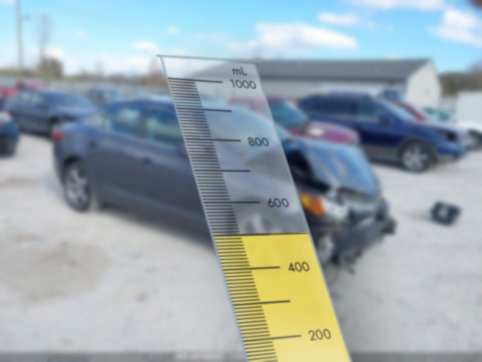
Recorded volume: 500; mL
